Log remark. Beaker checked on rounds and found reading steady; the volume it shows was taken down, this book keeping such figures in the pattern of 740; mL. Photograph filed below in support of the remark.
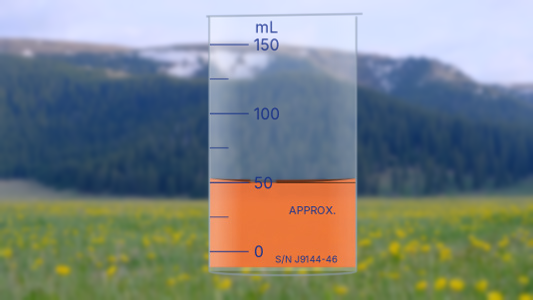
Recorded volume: 50; mL
